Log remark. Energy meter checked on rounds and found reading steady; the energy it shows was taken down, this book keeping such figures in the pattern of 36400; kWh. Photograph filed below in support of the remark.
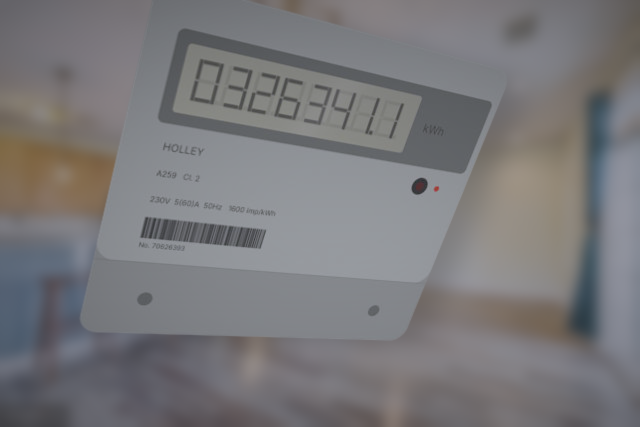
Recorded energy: 326341.1; kWh
